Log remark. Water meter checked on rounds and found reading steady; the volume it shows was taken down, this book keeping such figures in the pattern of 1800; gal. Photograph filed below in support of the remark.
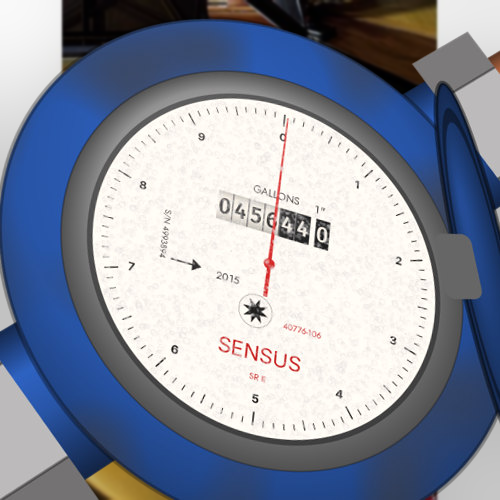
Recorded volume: 456440.0; gal
